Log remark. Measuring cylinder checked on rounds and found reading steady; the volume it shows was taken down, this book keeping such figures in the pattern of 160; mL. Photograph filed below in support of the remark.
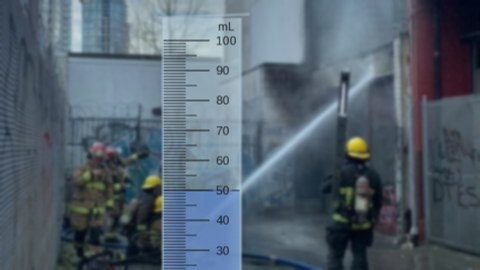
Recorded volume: 50; mL
